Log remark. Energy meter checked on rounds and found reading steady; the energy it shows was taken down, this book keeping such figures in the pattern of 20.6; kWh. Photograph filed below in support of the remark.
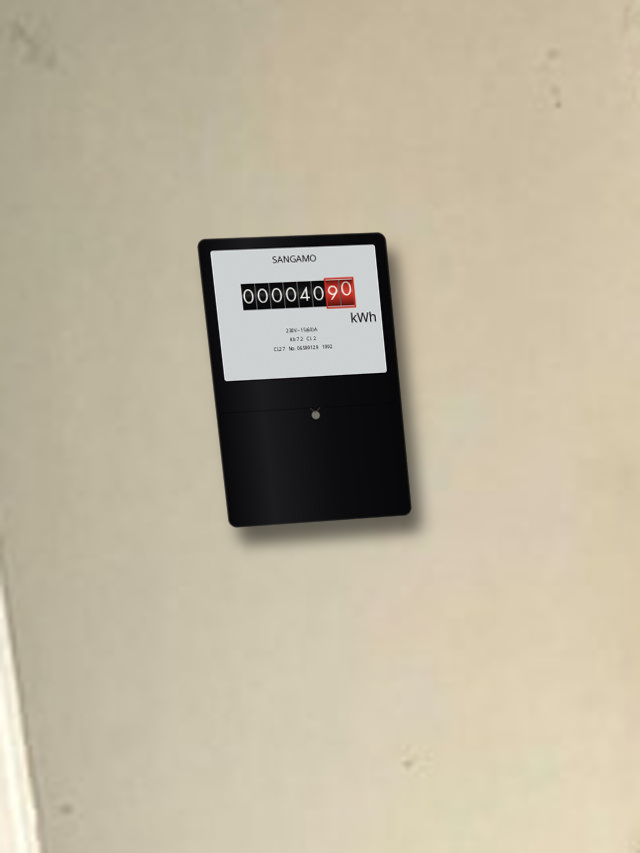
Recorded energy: 40.90; kWh
